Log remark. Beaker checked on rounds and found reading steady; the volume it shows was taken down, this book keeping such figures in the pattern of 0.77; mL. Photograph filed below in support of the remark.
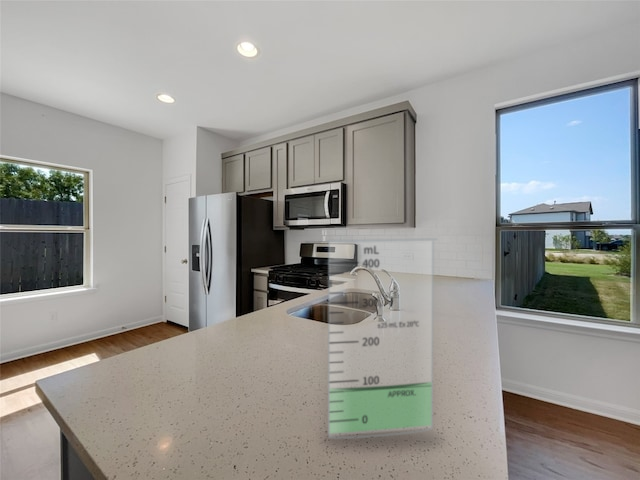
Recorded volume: 75; mL
